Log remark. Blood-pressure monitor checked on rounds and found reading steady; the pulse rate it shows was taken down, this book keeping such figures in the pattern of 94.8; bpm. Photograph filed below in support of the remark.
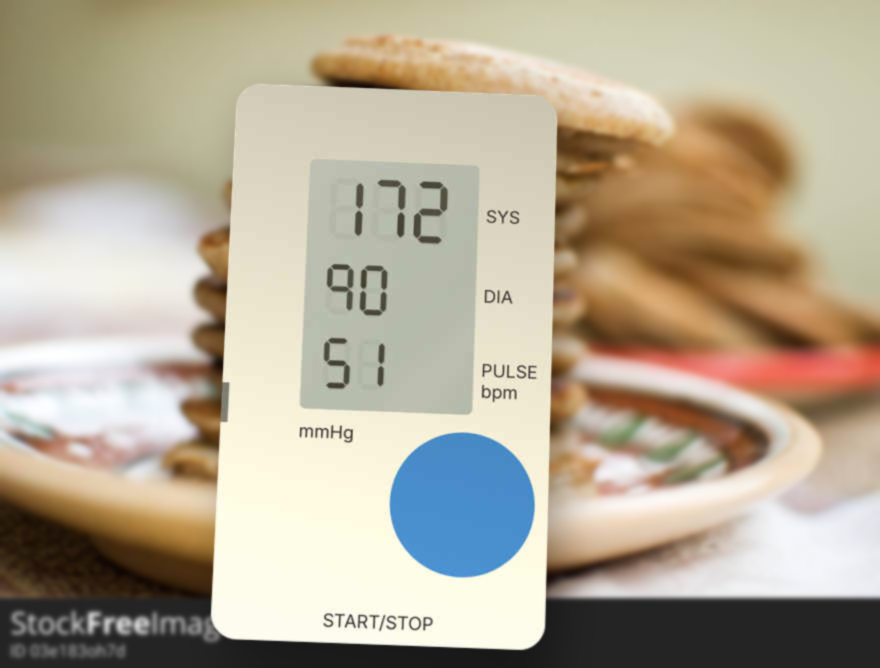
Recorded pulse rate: 51; bpm
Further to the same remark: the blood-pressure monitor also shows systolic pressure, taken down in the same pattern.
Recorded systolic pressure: 172; mmHg
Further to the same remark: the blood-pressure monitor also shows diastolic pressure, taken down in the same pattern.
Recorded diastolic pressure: 90; mmHg
